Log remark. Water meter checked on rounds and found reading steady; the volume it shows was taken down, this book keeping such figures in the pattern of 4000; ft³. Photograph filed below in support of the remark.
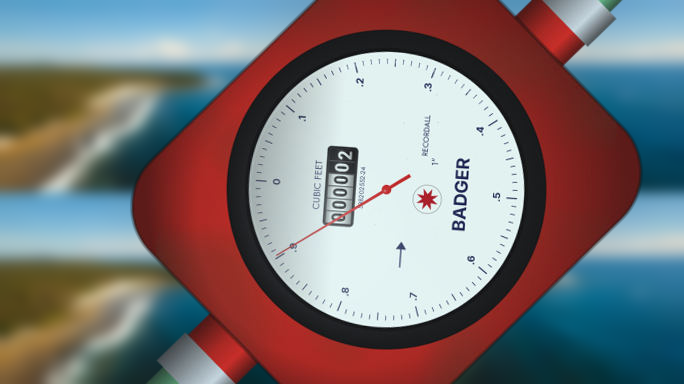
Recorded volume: 1.90; ft³
